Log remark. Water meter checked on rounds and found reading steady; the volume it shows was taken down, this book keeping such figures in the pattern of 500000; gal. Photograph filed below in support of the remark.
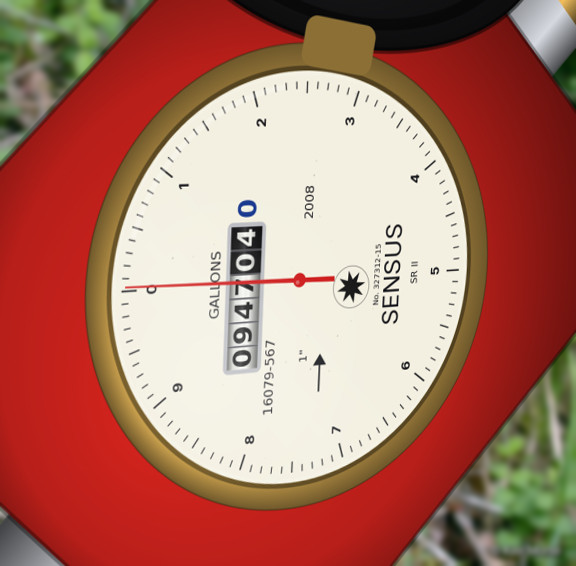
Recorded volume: 947040.0; gal
